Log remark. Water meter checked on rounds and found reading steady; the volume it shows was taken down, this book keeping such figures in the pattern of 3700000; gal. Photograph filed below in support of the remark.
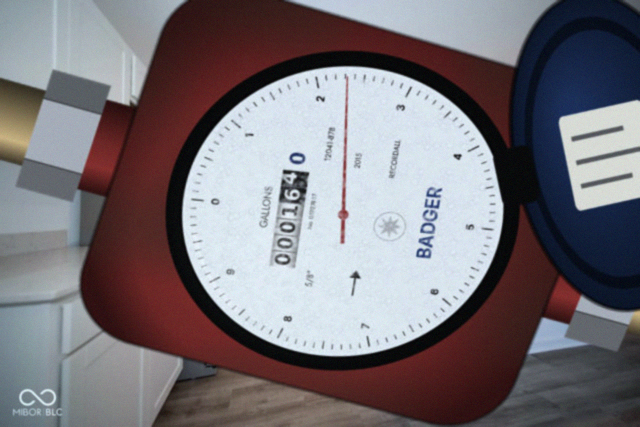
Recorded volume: 1642.3; gal
